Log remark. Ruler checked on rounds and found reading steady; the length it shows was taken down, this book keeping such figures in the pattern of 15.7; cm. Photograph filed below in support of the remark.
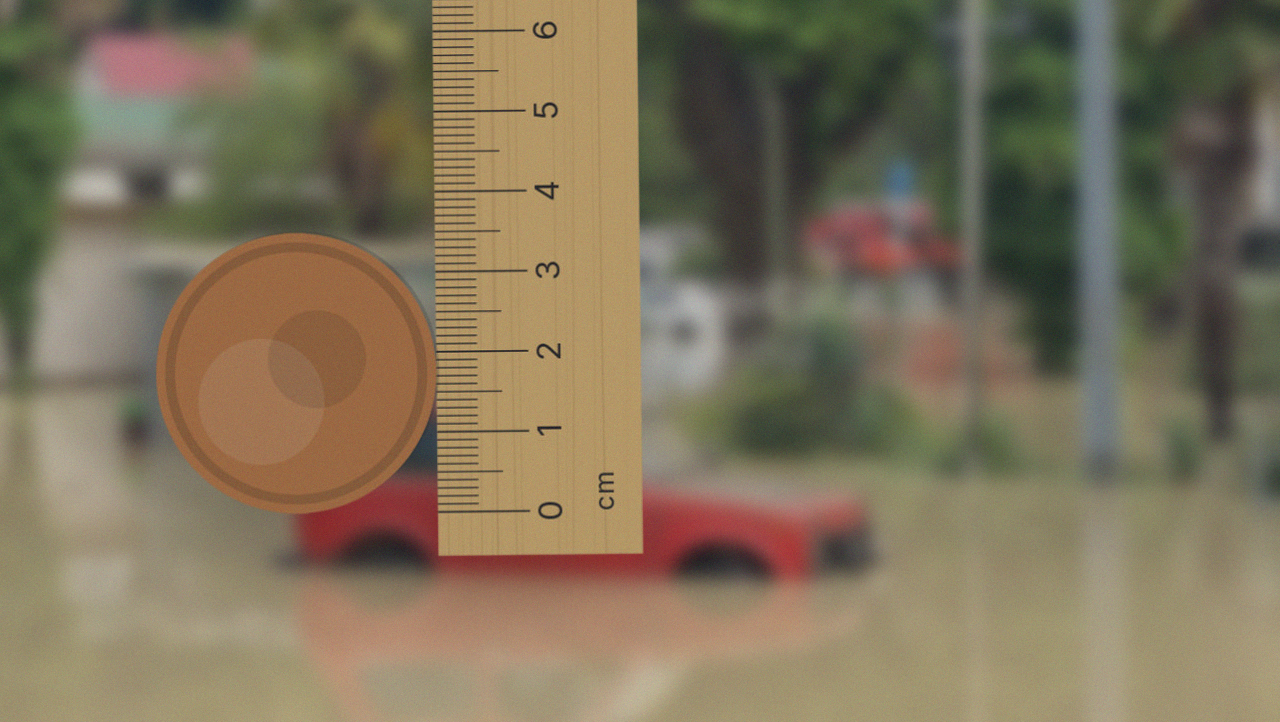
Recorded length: 3.5; cm
